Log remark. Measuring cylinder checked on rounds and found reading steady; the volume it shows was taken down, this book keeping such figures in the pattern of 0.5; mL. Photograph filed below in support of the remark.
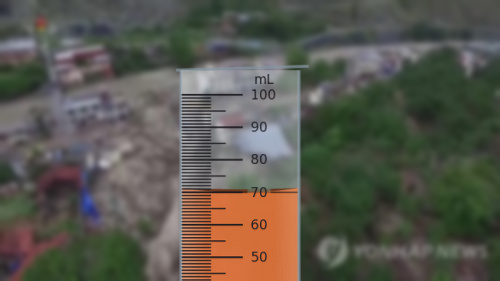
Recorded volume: 70; mL
